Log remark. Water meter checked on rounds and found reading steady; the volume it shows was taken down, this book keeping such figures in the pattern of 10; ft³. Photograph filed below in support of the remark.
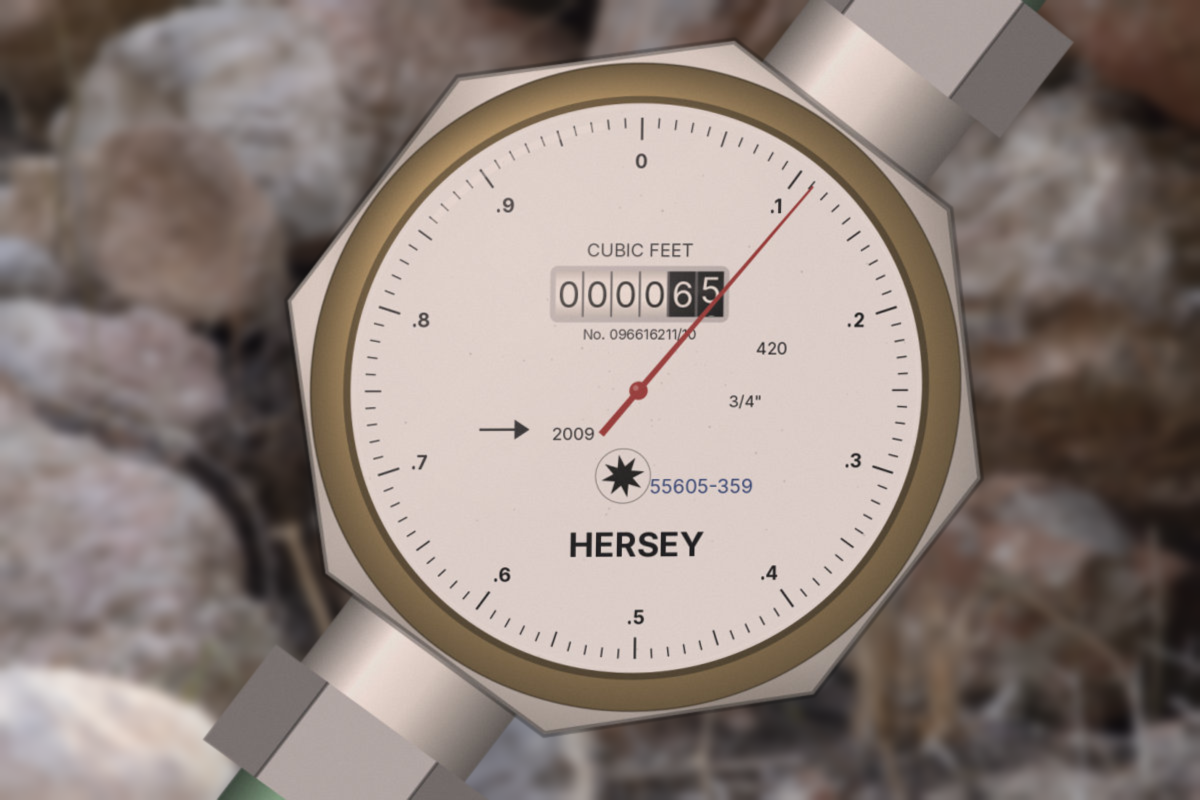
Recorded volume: 65.11; ft³
